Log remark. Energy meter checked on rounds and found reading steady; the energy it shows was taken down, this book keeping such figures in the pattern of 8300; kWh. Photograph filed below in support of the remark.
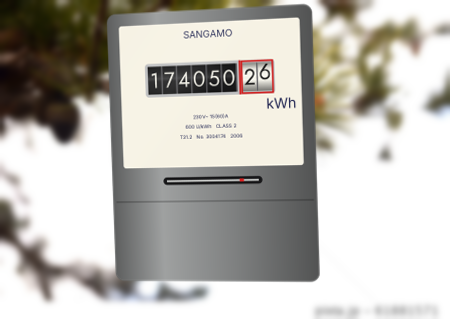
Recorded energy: 174050.26; kWh
